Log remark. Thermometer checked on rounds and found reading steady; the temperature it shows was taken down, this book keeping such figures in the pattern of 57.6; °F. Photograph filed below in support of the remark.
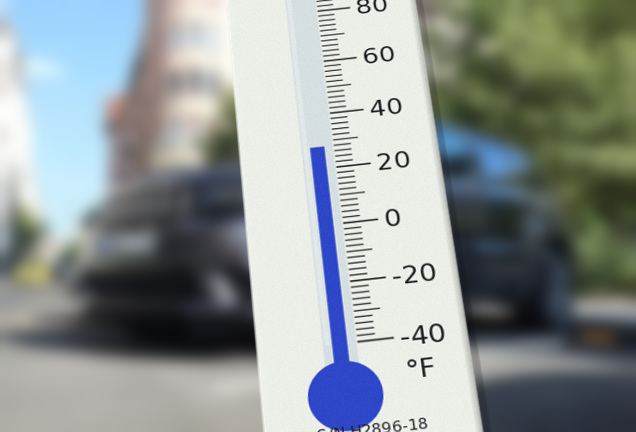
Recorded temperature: 28; °F
